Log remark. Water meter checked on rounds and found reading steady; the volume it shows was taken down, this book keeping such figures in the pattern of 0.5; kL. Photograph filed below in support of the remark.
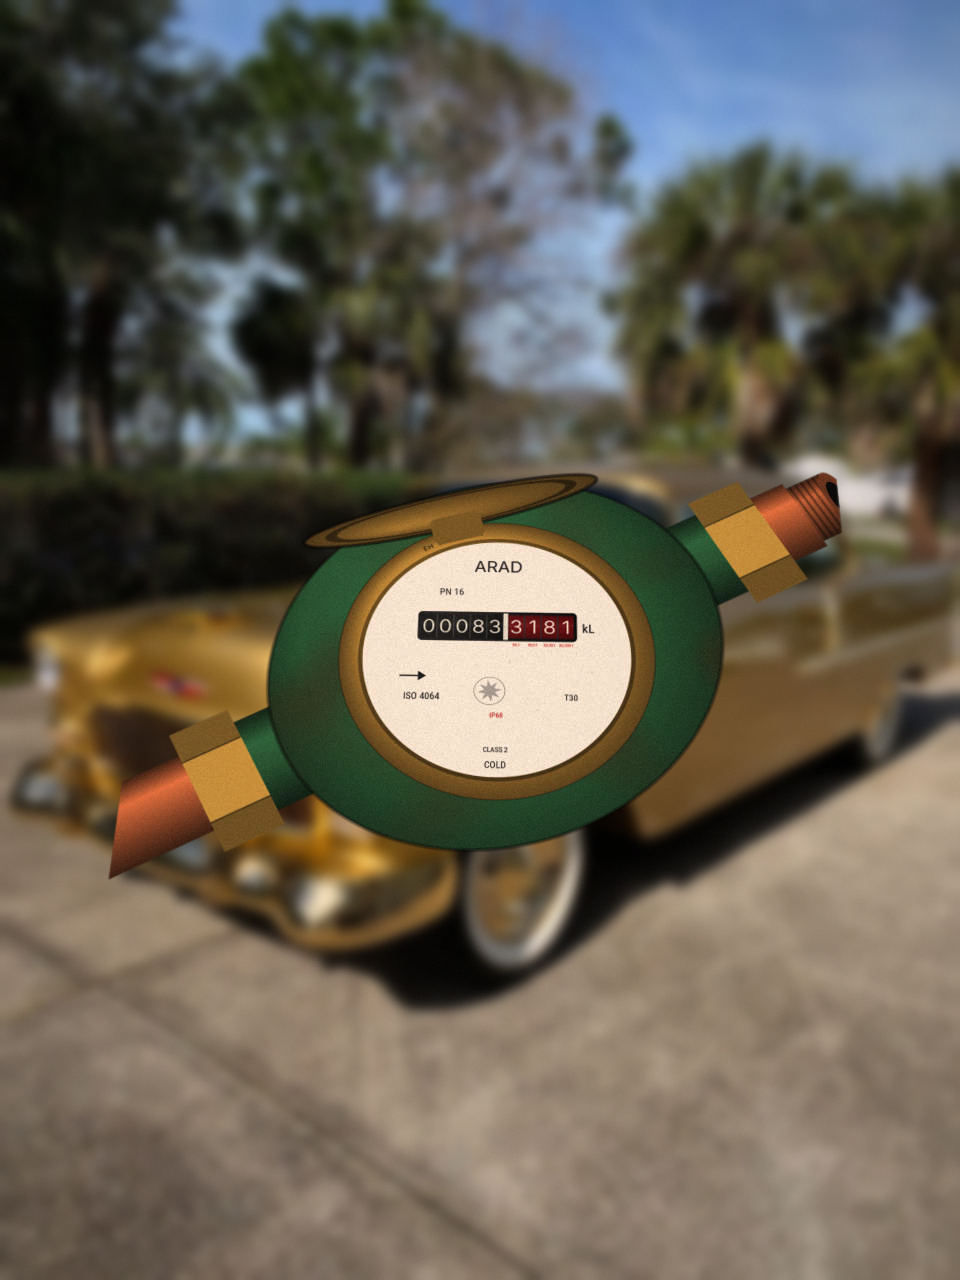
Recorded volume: 83.3181; kL
